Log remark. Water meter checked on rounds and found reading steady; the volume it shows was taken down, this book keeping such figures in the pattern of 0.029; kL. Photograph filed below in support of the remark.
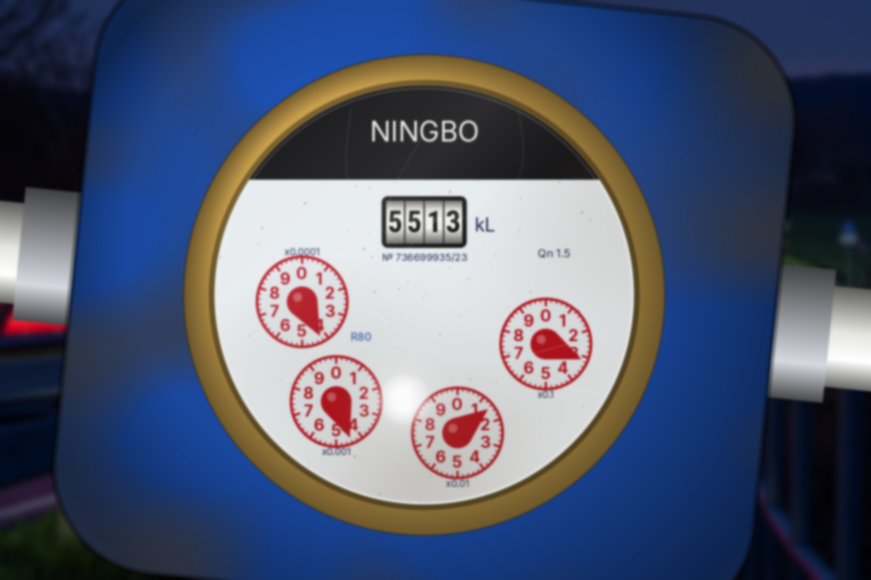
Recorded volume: 5513.3144; kL
